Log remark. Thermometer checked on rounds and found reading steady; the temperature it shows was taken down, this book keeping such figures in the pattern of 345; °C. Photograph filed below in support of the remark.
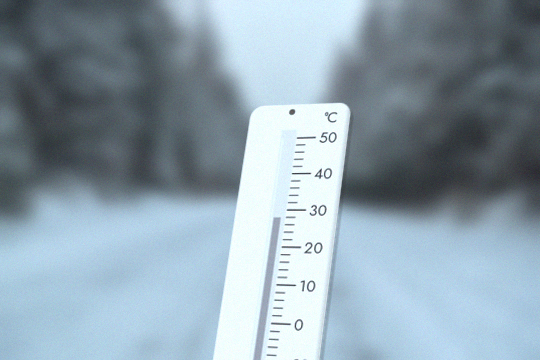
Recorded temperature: 28; °C
